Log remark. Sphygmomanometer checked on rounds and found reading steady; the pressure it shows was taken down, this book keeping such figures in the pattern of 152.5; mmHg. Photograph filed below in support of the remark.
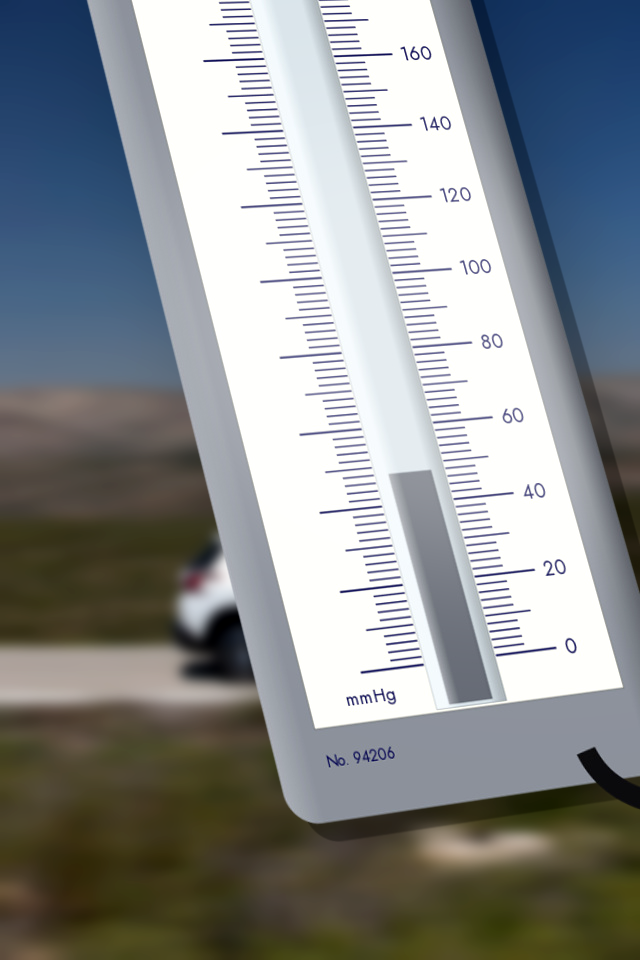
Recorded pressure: 48; mmHg
